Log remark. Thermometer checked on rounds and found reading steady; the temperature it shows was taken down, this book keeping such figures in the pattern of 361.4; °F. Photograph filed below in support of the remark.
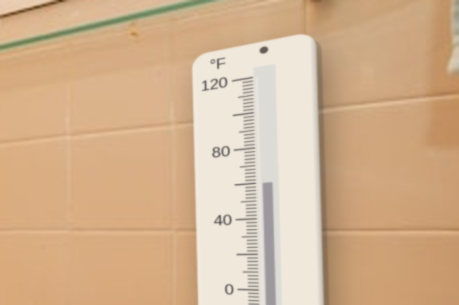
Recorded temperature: 60; °F
